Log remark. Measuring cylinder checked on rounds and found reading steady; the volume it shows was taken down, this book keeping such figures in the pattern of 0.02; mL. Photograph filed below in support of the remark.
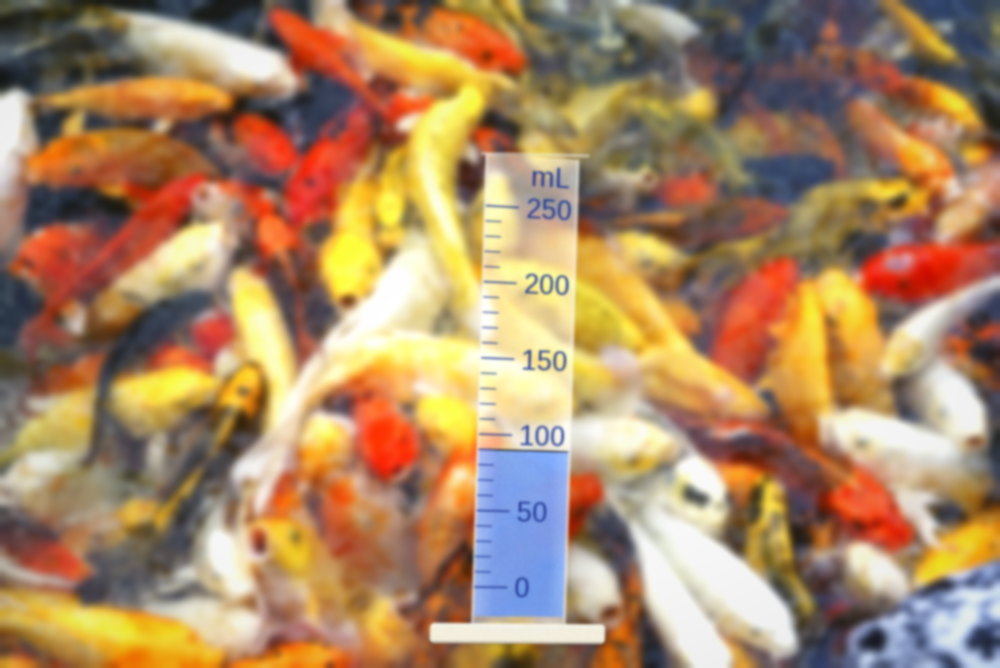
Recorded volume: 90; mL
